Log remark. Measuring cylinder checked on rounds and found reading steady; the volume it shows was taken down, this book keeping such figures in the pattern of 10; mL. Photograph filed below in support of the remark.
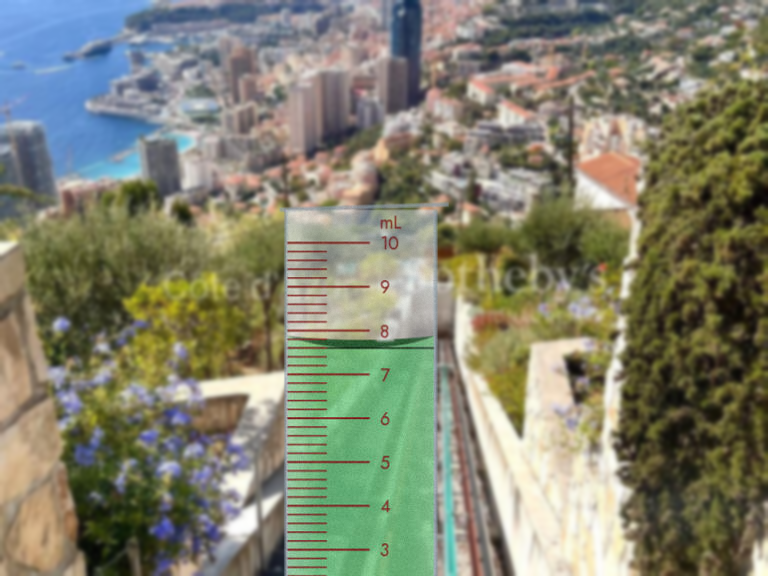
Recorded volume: 7.6; mL
